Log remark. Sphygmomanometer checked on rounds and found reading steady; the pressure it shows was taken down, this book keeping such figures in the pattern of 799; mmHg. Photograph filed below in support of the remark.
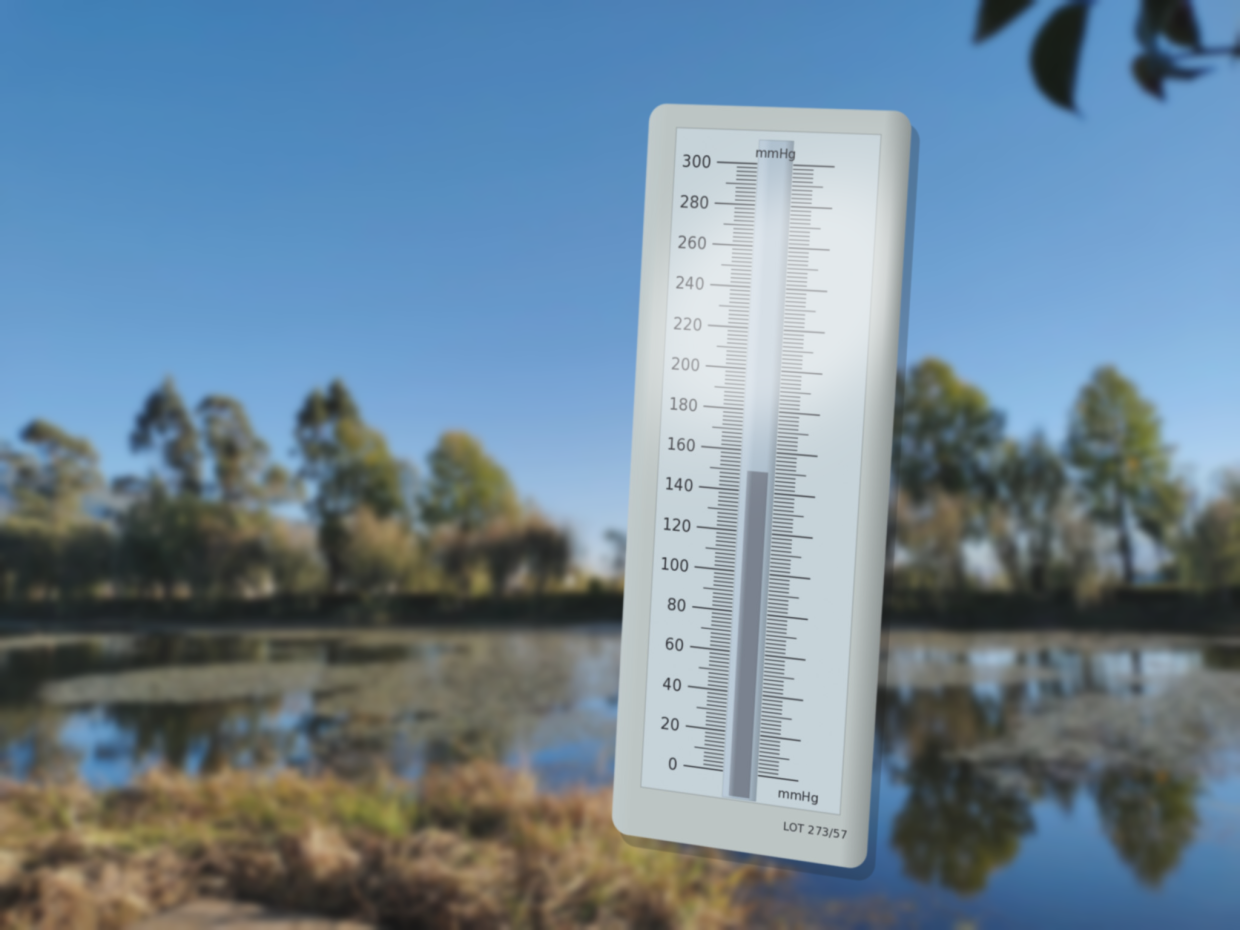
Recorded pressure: 150; mmHg
